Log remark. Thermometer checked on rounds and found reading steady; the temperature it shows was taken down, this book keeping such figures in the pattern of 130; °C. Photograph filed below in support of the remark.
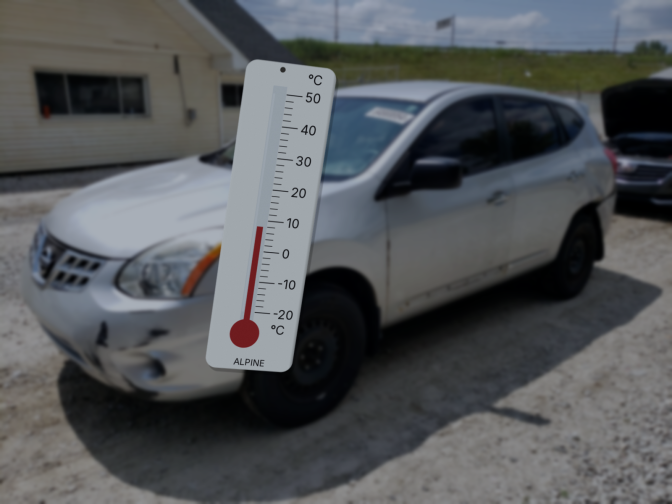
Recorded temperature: 8; °C
